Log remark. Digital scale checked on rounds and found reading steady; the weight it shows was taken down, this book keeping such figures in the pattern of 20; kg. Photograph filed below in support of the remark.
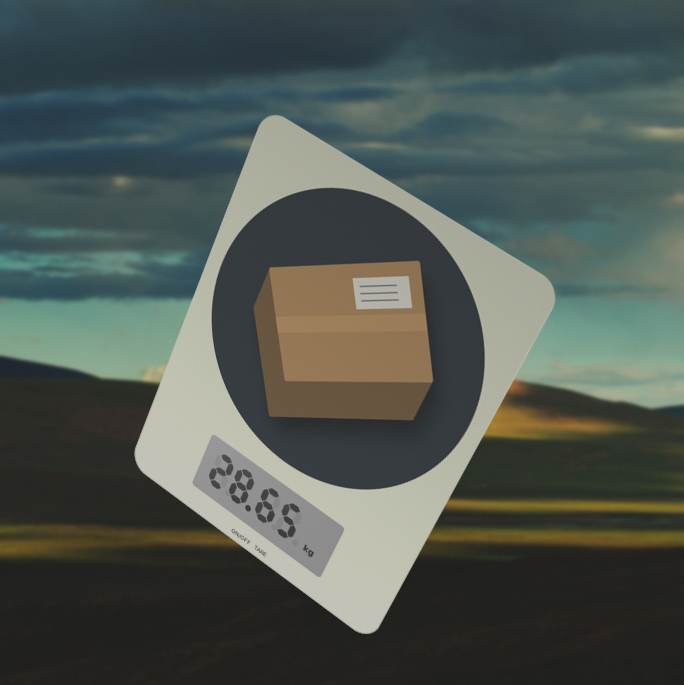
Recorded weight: 28.65; kg
